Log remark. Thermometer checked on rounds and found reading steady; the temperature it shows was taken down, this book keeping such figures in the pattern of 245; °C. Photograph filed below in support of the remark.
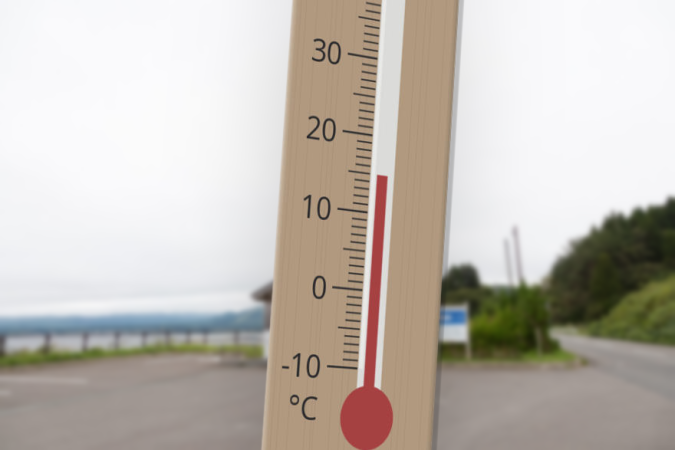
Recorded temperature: 15; °C
